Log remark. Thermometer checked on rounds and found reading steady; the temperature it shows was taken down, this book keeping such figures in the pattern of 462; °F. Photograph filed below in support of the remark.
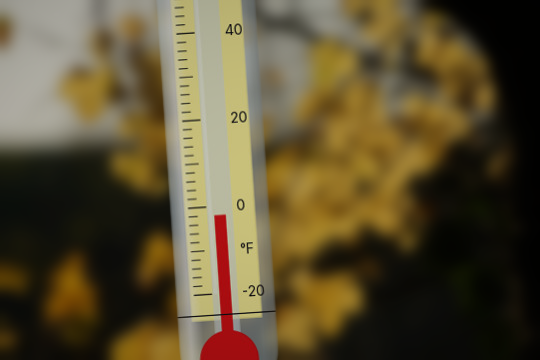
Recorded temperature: -2; °F
